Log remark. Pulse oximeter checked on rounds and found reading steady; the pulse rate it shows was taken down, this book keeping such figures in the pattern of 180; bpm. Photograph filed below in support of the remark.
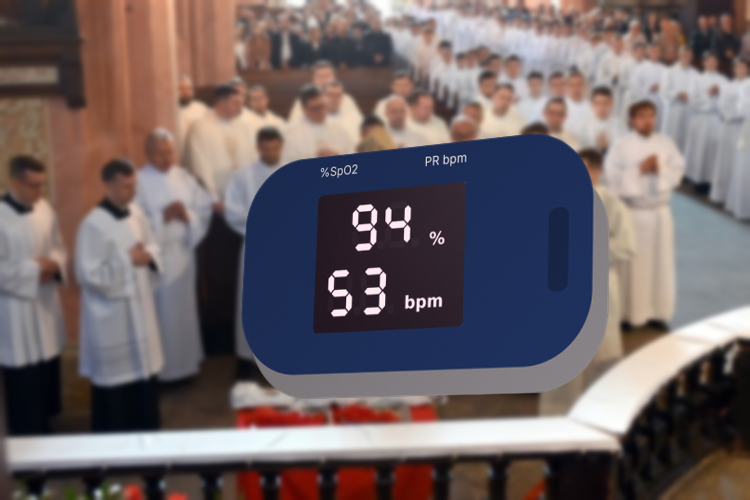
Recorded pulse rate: 53; bpm
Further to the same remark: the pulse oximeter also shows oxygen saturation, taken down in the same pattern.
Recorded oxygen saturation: 94; %
